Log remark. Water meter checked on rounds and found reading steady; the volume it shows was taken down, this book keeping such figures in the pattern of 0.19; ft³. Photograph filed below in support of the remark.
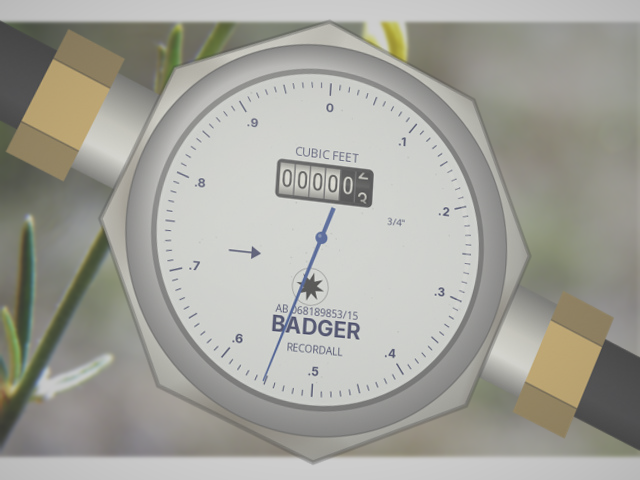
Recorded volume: 2.55; ft³
